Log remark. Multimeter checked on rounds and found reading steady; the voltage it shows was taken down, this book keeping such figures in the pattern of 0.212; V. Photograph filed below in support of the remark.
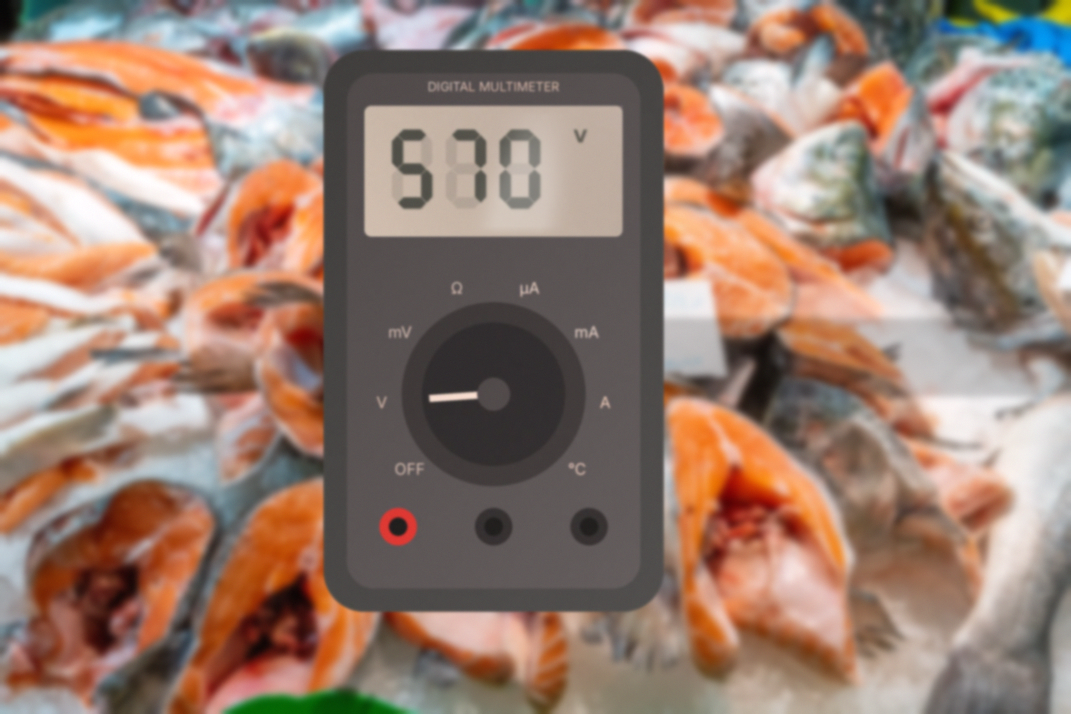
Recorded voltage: 570; V
